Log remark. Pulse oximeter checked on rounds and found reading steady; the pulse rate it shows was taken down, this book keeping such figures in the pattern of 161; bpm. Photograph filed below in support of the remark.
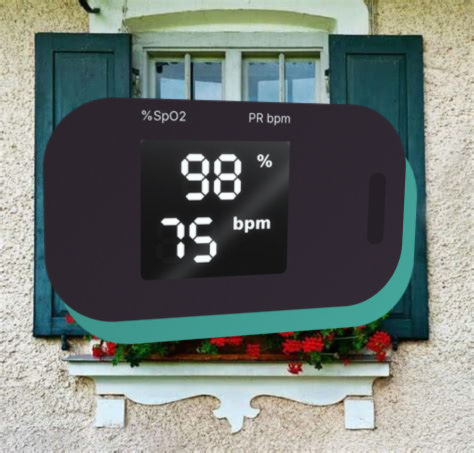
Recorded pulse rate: 75; bpm
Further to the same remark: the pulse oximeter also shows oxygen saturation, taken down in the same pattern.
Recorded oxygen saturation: 98; %
